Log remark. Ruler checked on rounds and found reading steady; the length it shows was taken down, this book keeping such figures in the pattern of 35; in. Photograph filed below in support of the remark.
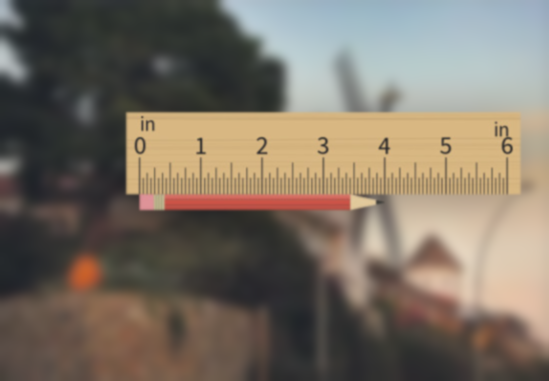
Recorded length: 4; in
